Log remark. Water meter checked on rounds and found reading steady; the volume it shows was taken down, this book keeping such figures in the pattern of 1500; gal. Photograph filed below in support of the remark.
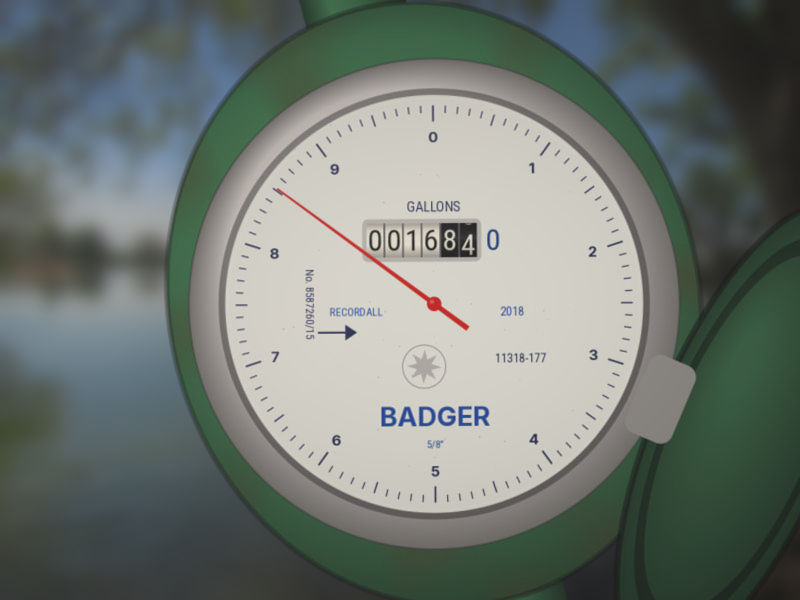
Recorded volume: 16838.5; gal
